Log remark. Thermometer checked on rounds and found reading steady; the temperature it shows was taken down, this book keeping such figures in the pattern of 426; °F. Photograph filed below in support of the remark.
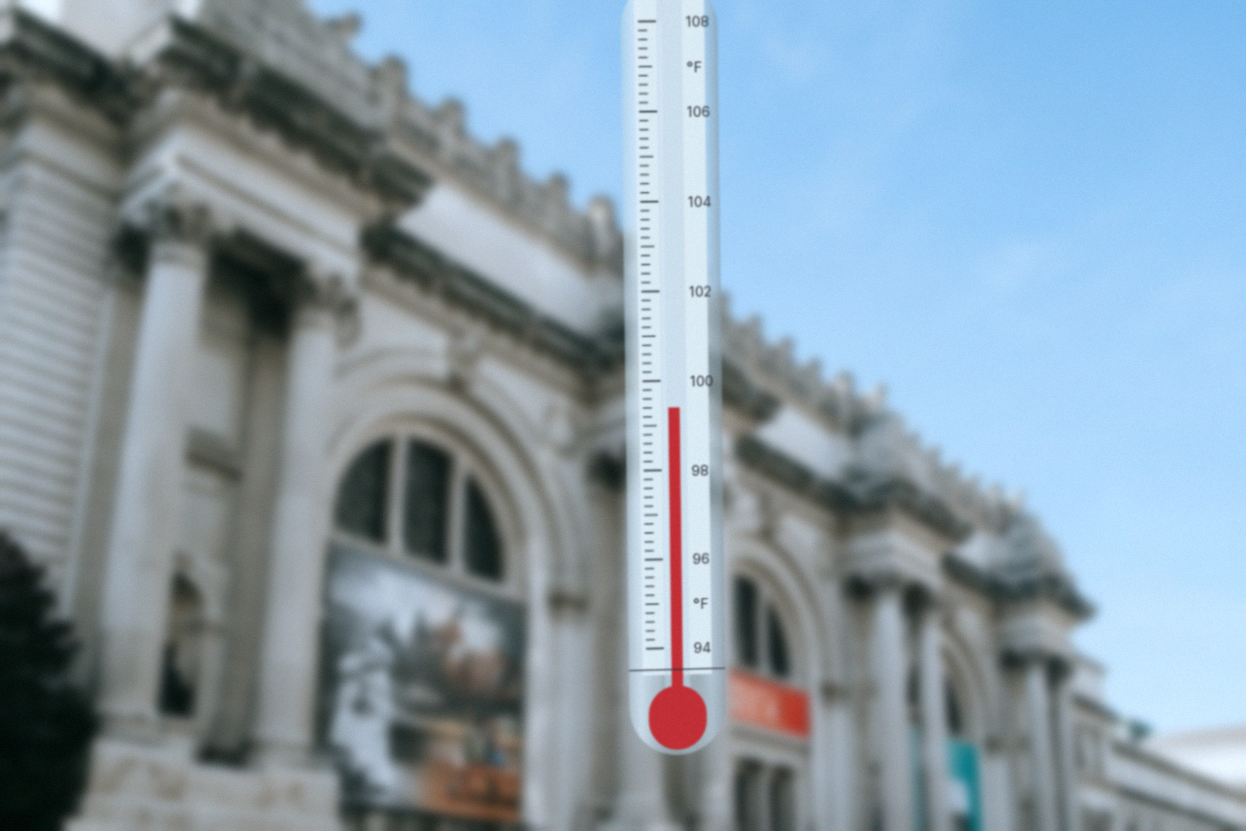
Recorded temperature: 99.4; °F
